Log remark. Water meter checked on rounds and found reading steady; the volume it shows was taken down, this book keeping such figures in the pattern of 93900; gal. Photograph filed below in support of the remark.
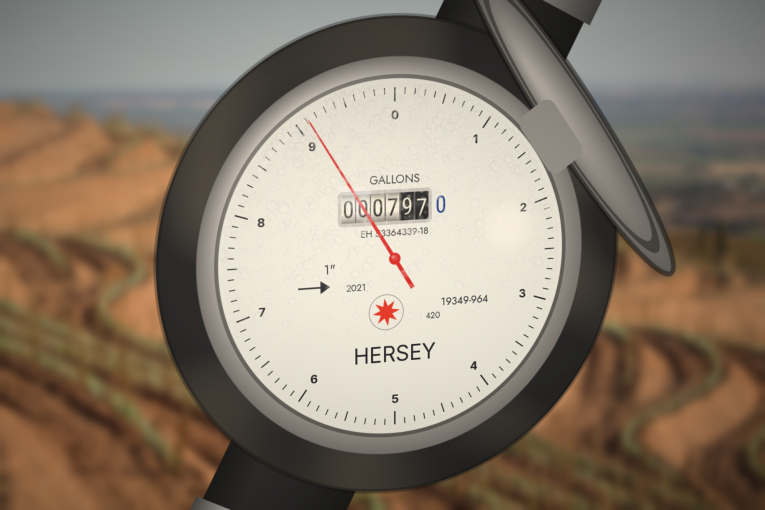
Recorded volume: 7969.1; gal
